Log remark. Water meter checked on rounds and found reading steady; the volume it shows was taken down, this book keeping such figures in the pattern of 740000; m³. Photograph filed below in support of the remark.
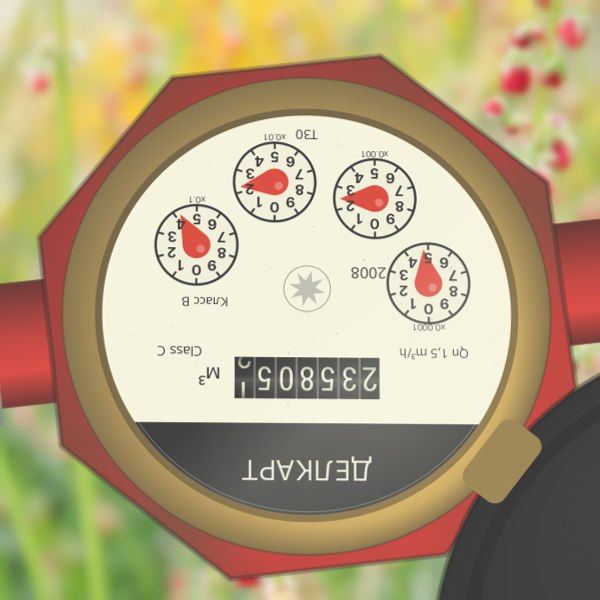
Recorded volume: 2358051.4224; m³
